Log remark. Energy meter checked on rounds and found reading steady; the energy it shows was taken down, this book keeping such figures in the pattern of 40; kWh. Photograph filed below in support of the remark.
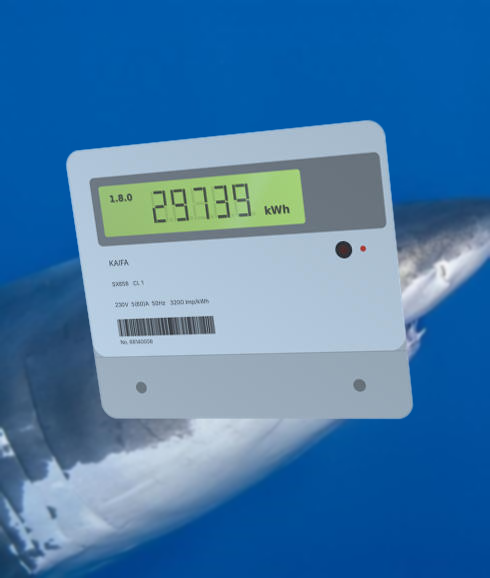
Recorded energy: 29739; kWh
